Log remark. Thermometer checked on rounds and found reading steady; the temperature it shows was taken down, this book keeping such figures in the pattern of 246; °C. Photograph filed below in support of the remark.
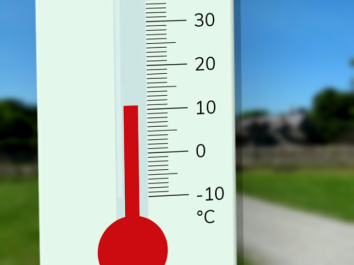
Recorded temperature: 11; °C
